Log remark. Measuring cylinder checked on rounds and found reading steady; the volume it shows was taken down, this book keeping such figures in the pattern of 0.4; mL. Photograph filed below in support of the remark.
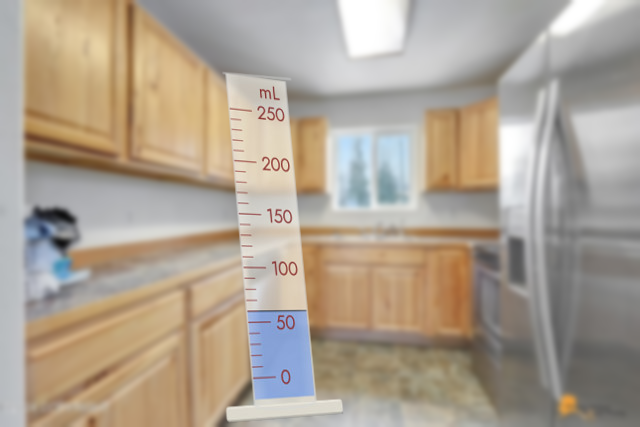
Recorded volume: 60; mL
